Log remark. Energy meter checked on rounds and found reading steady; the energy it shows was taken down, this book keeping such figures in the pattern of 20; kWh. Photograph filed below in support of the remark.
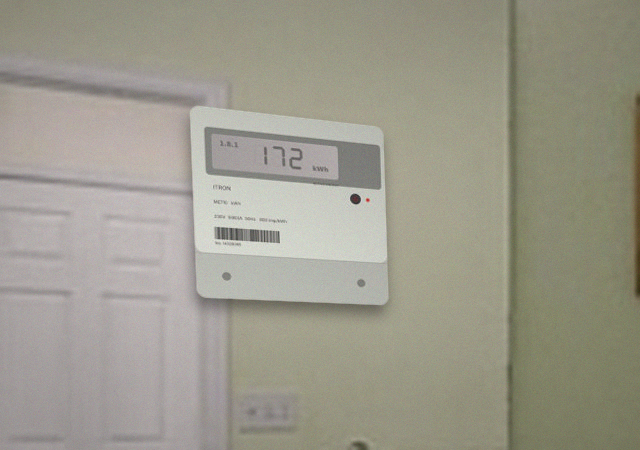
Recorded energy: 172; kWh
